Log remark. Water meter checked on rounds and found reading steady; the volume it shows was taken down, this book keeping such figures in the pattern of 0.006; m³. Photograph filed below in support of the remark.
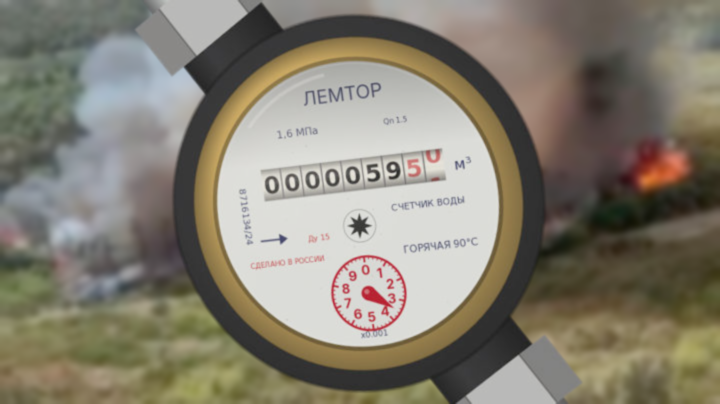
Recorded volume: 59.503; m³
